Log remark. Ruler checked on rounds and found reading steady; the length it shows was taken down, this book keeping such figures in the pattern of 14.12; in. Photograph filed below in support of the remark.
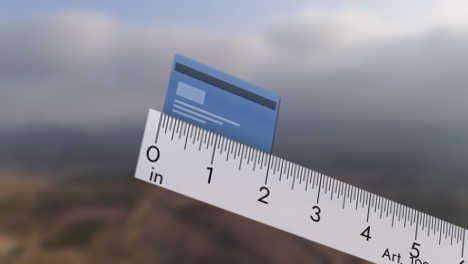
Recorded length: 2; in
